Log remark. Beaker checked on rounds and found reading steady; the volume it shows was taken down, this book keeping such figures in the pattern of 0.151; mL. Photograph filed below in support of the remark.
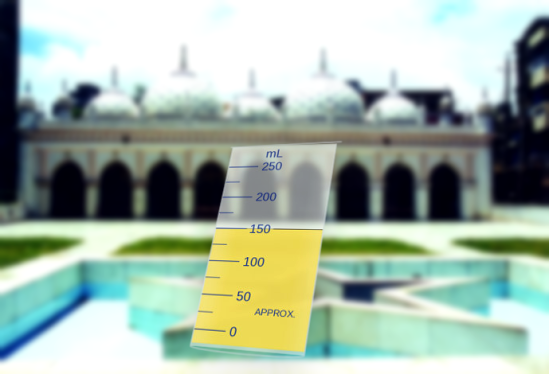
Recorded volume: 150; mL
